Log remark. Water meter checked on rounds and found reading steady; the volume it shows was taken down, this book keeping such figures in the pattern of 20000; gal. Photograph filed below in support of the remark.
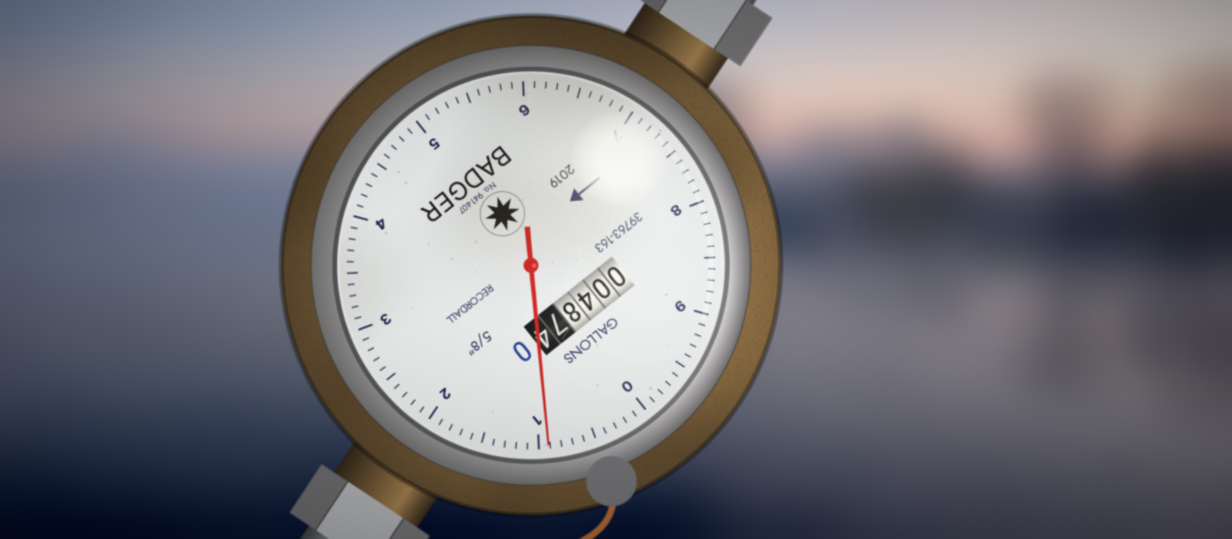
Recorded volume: 48740.9; gal
